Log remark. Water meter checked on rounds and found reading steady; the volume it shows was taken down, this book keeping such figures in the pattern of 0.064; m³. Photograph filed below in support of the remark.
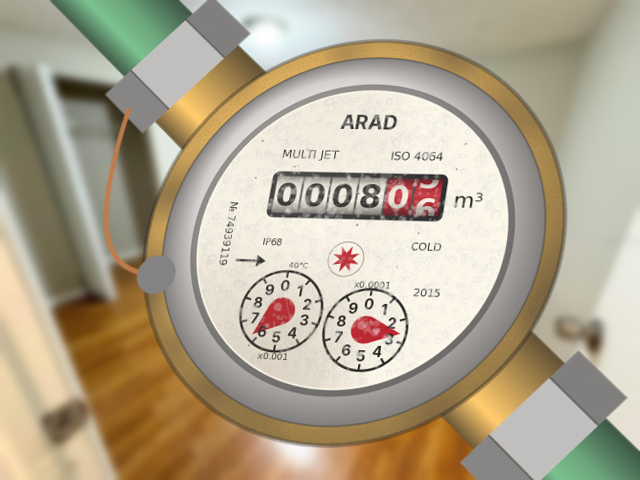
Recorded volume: 8.0562; m³
